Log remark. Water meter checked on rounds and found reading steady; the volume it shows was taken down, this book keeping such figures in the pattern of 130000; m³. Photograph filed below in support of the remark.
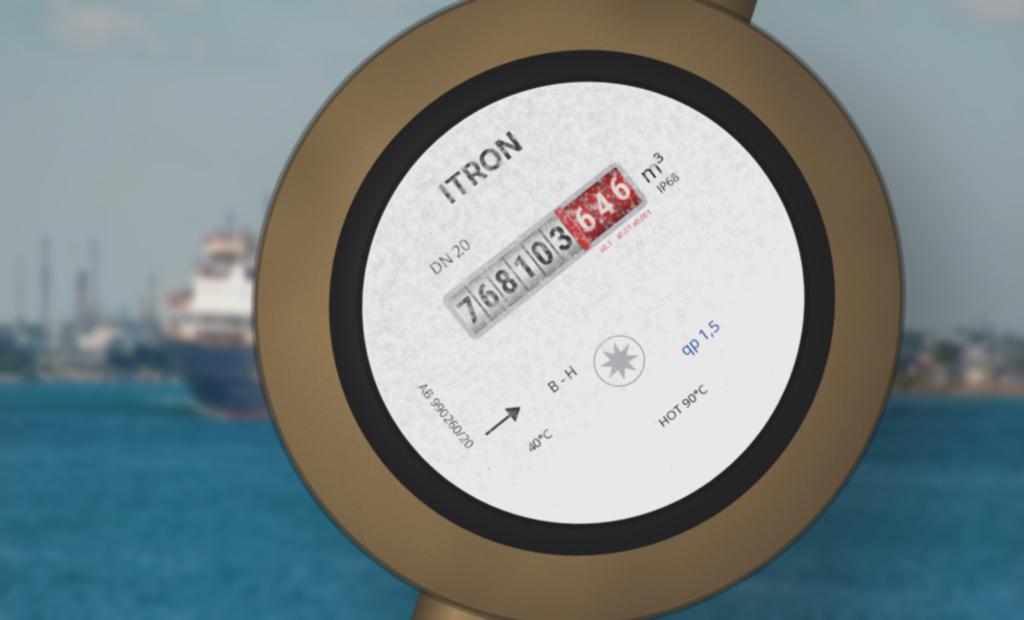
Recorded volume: 768103.646; m³
